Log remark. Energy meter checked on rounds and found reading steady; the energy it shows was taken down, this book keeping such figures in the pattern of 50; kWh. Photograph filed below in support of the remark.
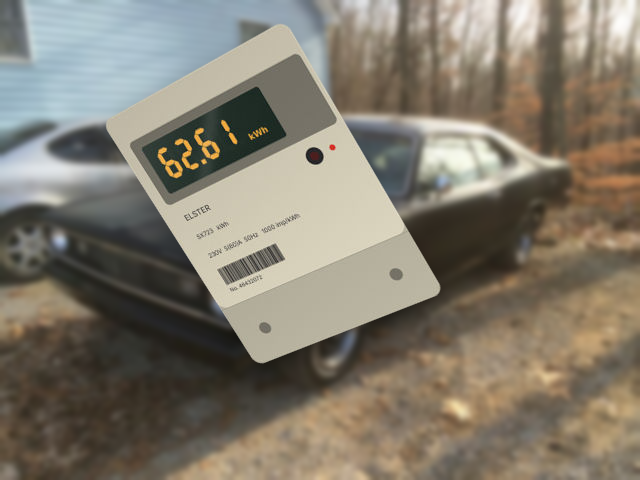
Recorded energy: 62.61; kWh
